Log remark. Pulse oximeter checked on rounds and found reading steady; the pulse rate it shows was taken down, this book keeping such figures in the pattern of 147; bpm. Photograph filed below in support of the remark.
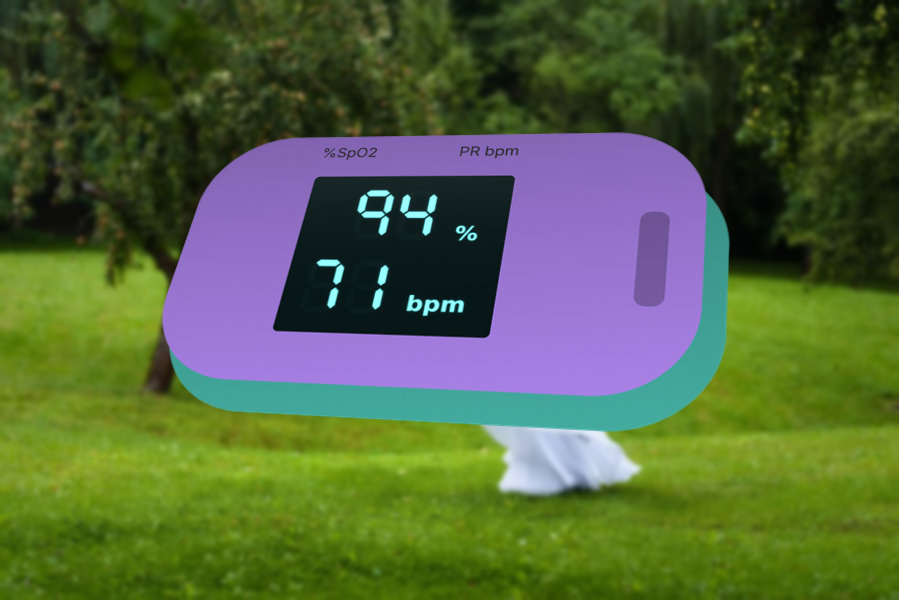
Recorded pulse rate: 71; bpm
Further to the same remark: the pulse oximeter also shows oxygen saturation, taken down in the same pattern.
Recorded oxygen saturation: 94; %
